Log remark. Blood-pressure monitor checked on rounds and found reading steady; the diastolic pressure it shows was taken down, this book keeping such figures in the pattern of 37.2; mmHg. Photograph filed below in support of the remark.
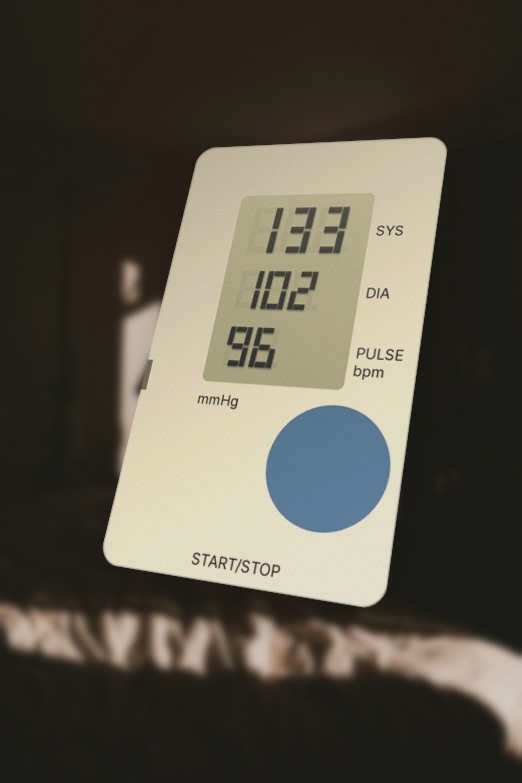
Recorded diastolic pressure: 102; mmHg
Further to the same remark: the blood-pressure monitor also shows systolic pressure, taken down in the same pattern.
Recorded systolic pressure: 133; mmHg
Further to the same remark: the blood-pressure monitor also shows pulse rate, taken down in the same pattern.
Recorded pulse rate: 96; bpm
